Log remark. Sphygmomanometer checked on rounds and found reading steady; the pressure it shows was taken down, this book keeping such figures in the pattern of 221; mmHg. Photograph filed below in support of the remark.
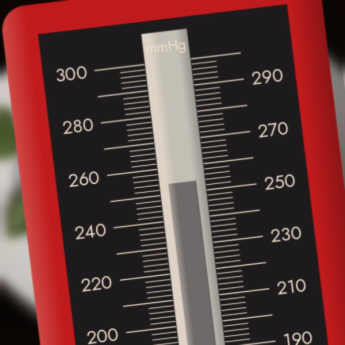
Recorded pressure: 254; mmHg
